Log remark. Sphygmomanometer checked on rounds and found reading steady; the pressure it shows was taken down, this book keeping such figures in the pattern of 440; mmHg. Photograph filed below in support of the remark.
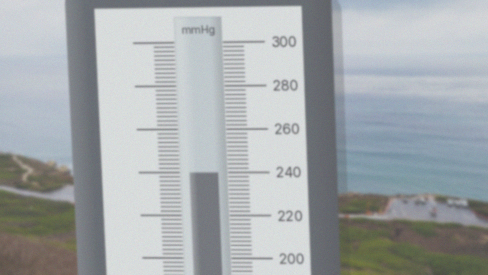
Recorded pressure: 240; mmHg
